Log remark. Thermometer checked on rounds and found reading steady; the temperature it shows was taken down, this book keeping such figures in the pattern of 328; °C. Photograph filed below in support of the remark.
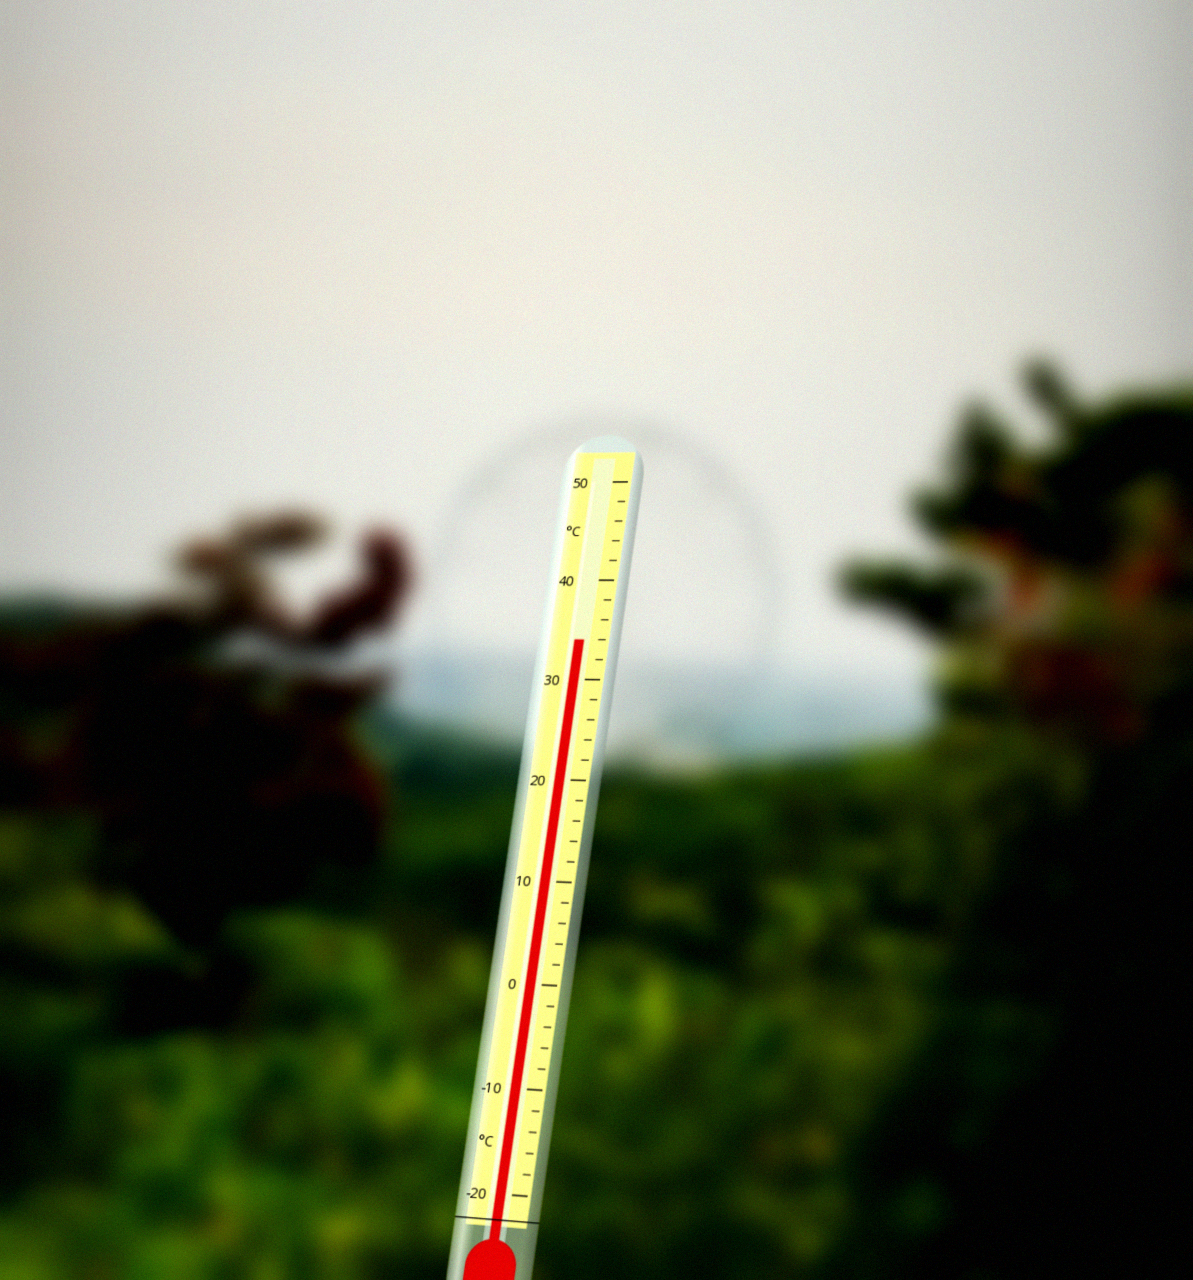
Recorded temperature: 34; °C
